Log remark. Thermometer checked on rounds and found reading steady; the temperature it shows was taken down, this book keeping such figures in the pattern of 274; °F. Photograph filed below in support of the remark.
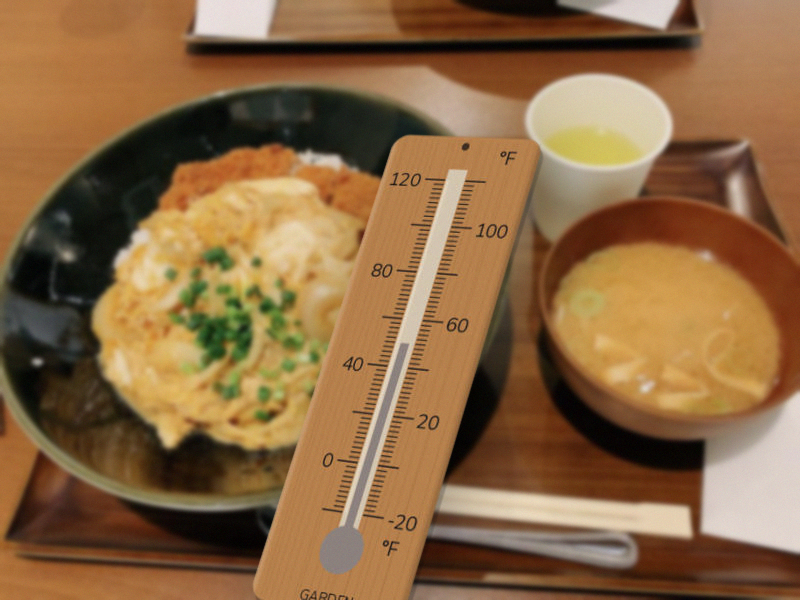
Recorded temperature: 50; °F
